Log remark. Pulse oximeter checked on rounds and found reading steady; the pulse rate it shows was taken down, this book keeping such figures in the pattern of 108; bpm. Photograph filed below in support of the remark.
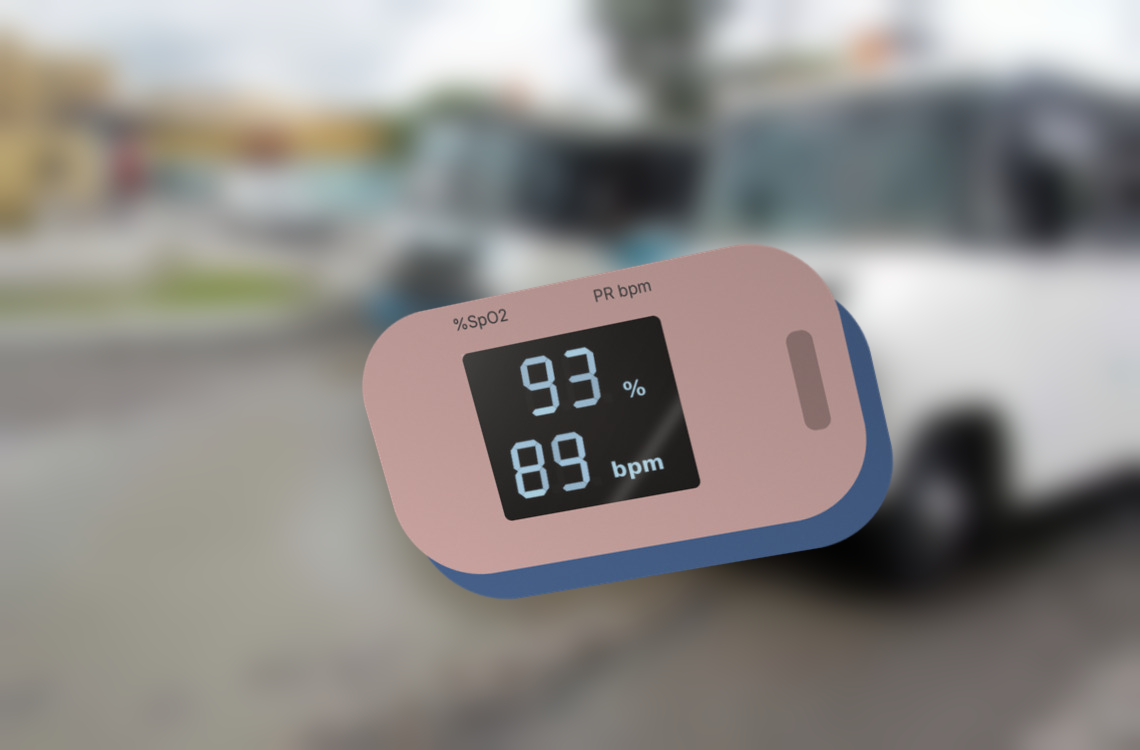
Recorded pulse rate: 89; bpm
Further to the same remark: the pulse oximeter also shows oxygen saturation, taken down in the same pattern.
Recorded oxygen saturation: 93; %
